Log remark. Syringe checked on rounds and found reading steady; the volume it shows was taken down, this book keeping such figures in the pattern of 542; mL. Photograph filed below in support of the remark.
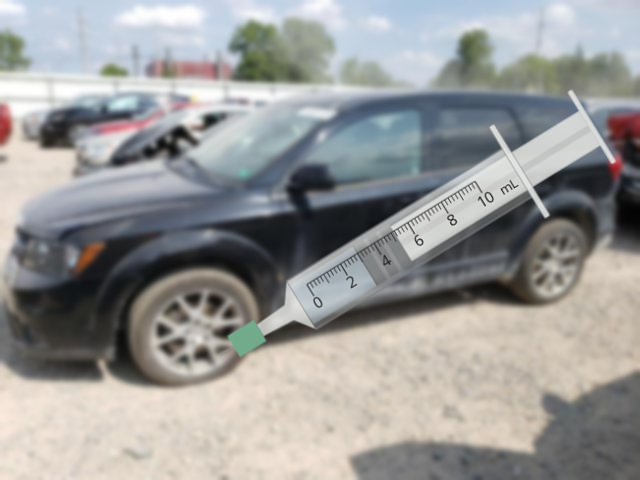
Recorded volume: 3; mL
